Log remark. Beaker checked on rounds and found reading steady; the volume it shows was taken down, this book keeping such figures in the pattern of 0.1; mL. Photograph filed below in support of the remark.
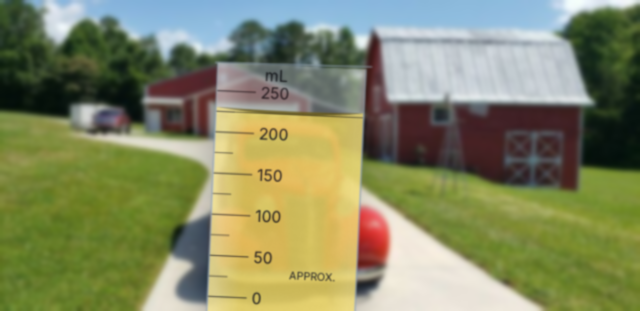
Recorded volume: 225; mL
